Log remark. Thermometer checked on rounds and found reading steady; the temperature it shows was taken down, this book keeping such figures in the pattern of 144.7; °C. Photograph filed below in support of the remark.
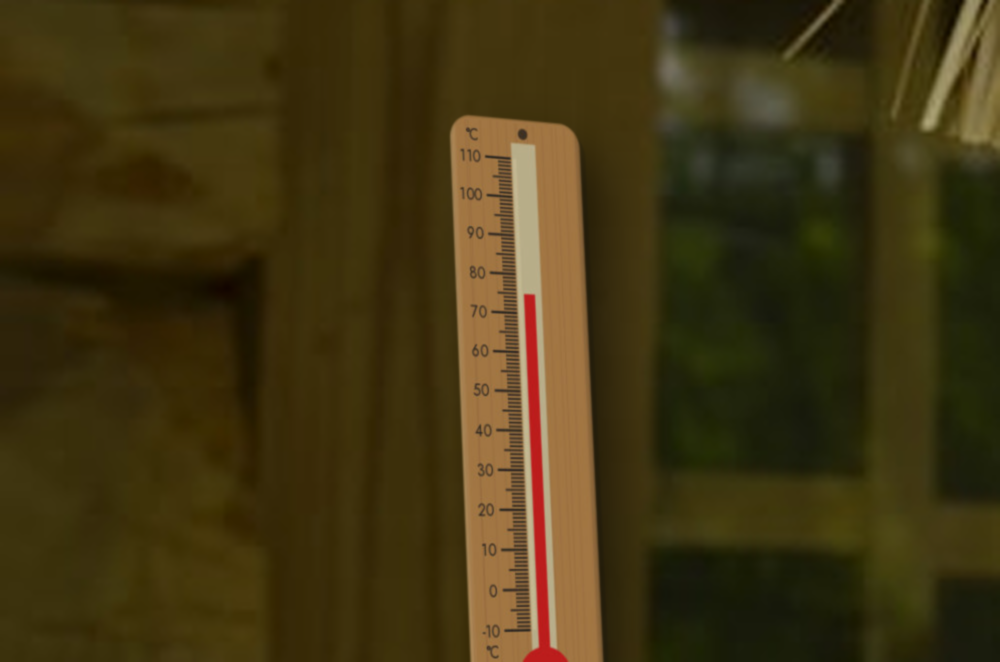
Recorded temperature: 75; °C
